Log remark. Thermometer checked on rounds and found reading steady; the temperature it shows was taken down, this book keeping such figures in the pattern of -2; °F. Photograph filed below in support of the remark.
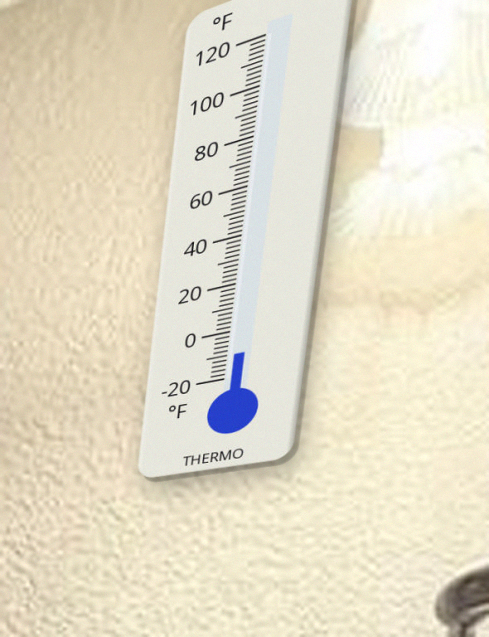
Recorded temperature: -10; °F
